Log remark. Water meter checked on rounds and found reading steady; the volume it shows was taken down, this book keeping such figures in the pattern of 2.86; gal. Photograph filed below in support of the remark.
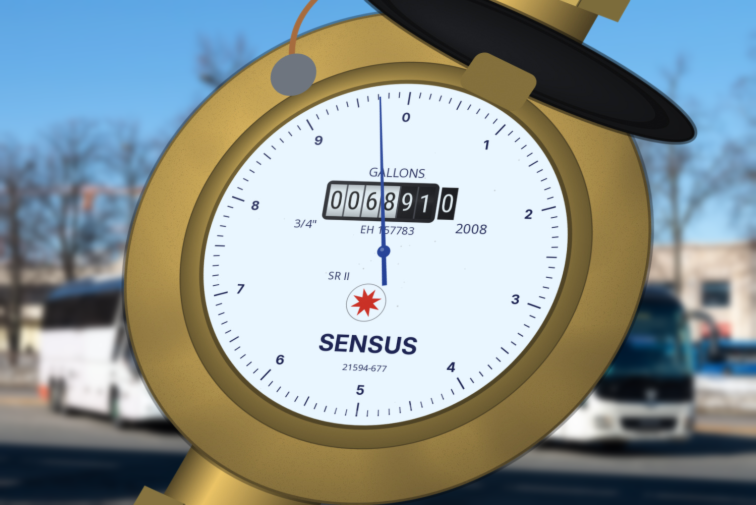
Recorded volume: 68909.7; gal
